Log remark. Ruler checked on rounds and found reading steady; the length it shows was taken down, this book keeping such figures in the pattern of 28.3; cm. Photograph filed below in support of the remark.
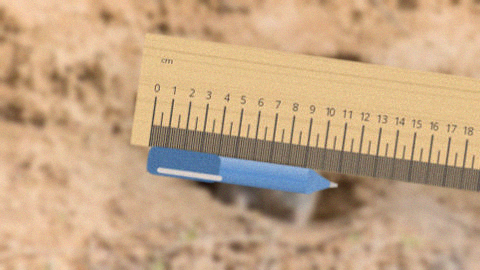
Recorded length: 11; cm
